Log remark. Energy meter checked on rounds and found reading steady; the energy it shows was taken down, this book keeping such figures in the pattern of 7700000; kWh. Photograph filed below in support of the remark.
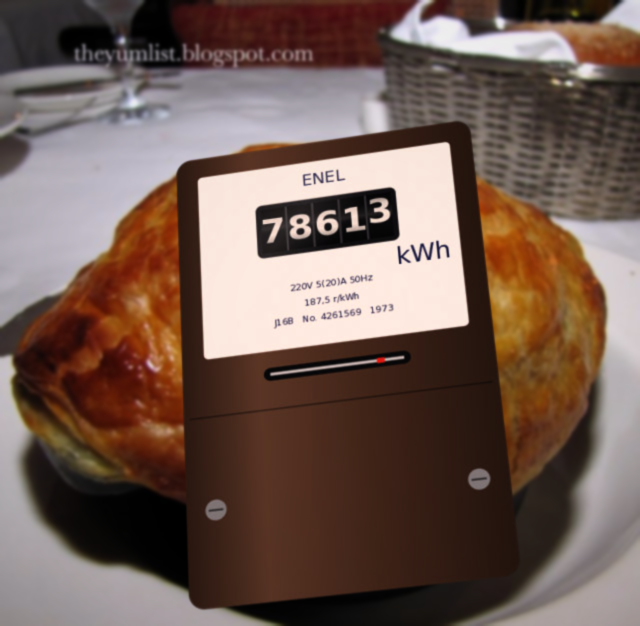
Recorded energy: 78613; kWh
